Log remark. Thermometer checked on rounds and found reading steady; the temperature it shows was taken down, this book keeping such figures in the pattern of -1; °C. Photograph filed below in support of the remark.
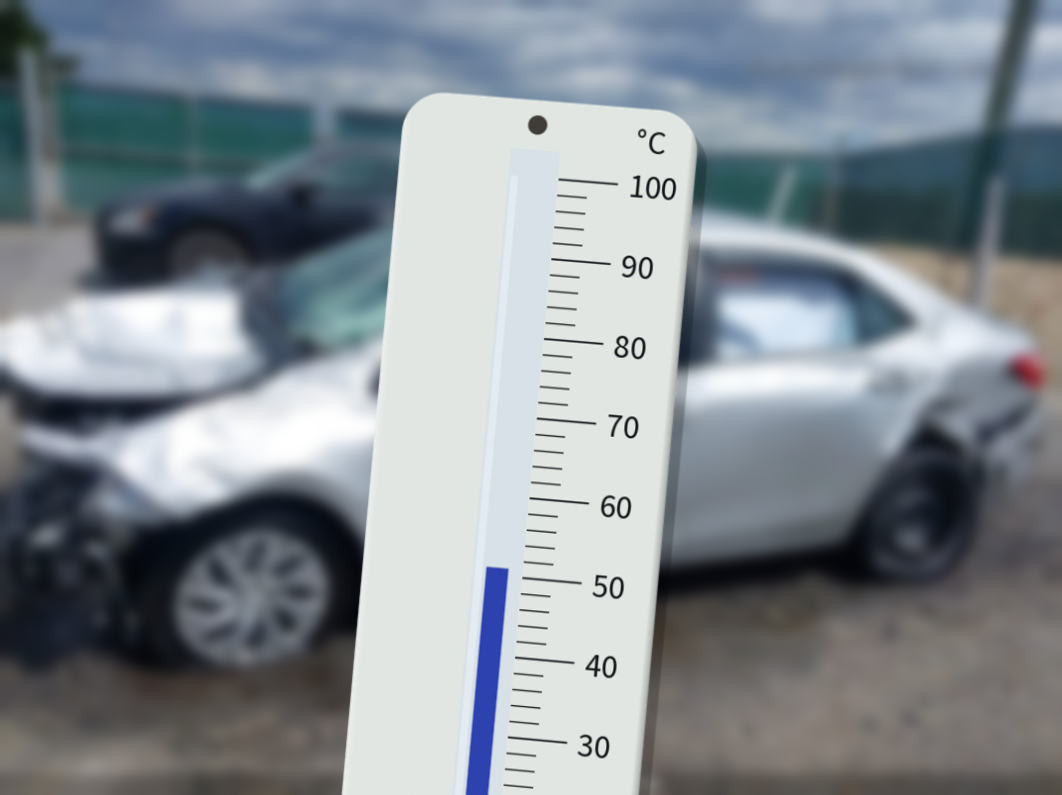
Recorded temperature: 51; °C
